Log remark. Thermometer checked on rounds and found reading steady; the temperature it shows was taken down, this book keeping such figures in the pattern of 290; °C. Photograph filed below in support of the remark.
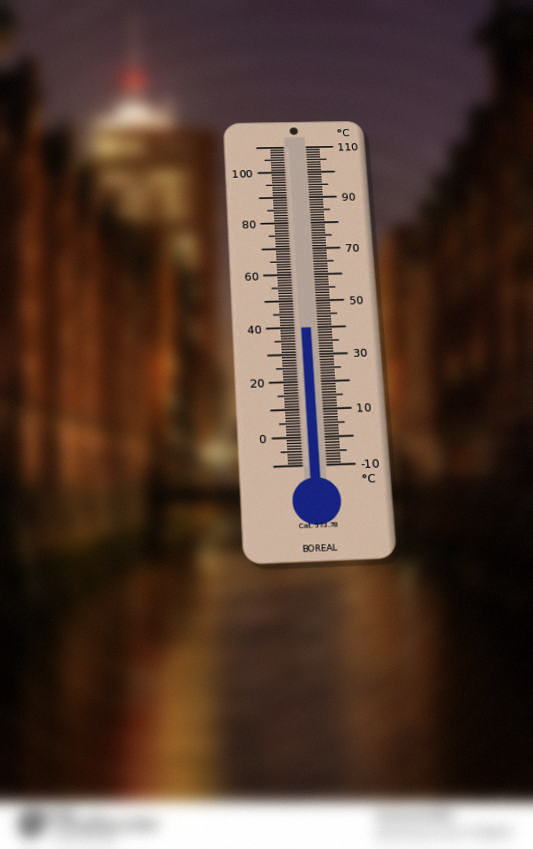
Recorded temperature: 40; °C
